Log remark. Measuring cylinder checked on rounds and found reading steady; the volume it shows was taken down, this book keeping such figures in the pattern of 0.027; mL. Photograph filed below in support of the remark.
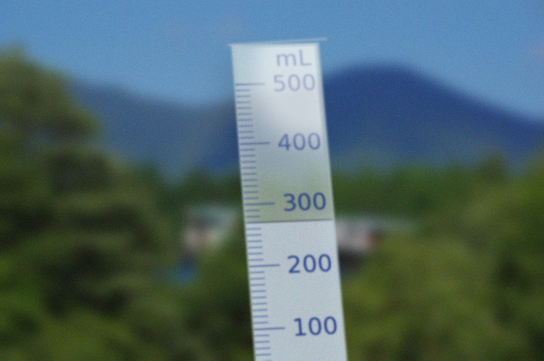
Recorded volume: 270; mL
